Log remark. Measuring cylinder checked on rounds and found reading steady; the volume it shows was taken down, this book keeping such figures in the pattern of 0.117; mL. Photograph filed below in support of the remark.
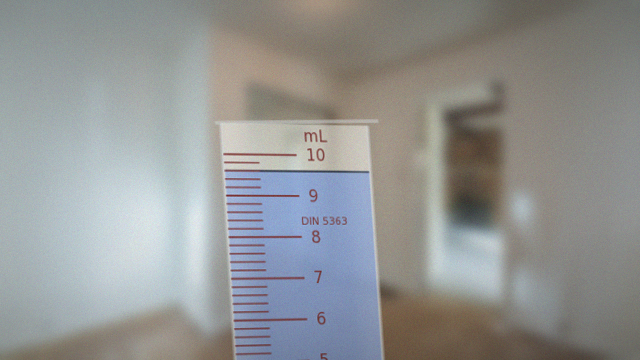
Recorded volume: 9.6; mL
